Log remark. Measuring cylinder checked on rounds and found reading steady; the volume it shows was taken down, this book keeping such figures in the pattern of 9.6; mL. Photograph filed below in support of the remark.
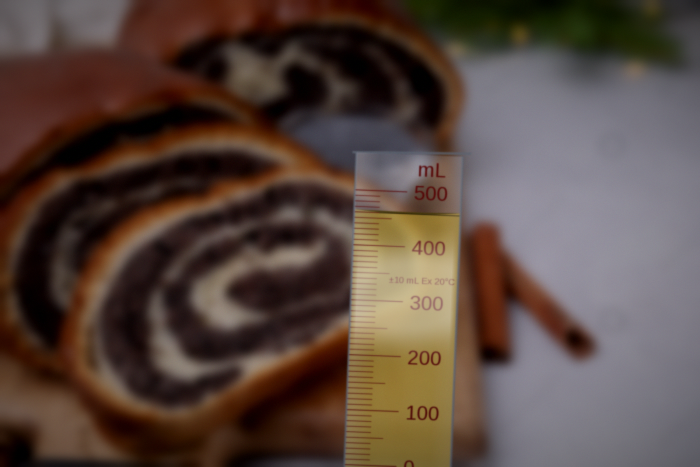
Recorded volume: 460; mL
